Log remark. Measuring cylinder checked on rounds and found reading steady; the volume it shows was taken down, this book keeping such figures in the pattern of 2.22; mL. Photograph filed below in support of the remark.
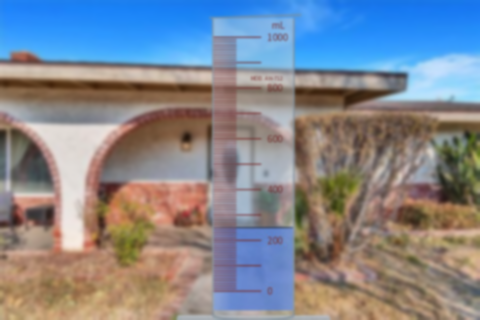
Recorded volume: 250; mL
